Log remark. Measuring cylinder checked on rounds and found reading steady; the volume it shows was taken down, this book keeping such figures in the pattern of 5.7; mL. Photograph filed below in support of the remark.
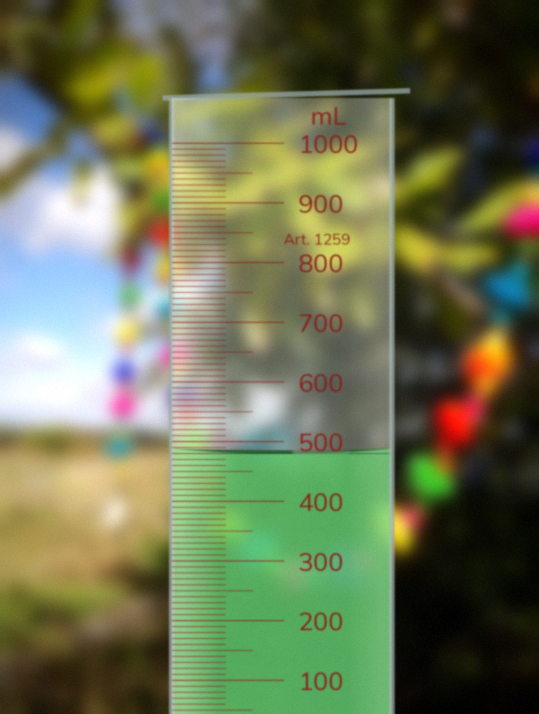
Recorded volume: 480; mL
